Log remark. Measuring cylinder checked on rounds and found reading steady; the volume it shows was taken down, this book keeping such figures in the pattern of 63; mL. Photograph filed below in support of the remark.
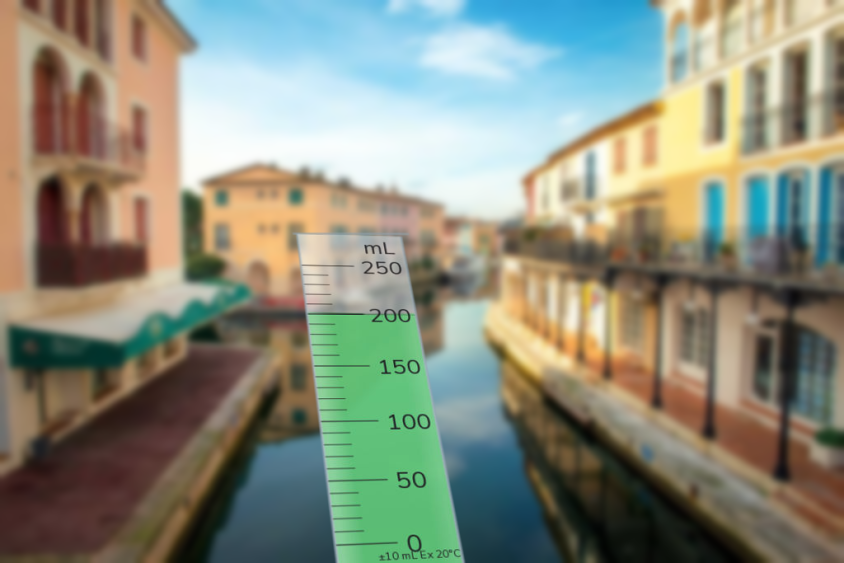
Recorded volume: 200; mL
